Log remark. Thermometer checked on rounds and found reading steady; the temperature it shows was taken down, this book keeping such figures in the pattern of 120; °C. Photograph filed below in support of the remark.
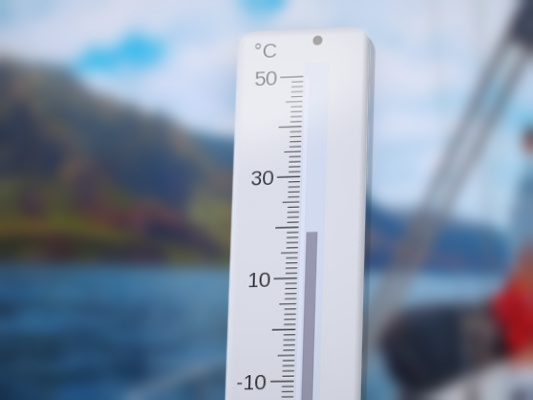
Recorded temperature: 19; °C
